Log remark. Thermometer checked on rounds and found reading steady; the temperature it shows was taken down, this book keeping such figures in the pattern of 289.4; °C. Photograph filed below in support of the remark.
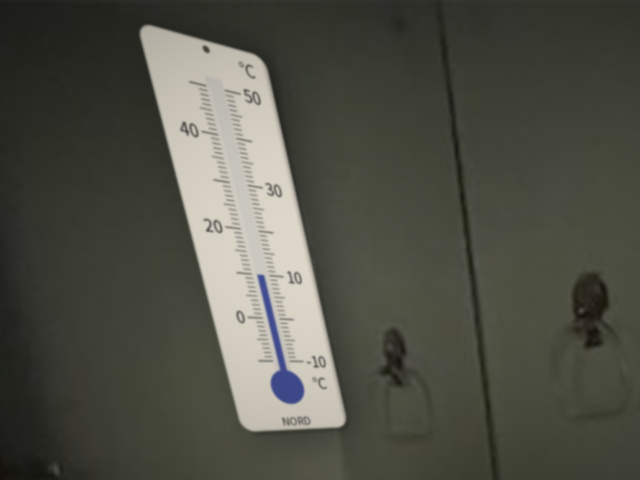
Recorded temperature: 10; °C
